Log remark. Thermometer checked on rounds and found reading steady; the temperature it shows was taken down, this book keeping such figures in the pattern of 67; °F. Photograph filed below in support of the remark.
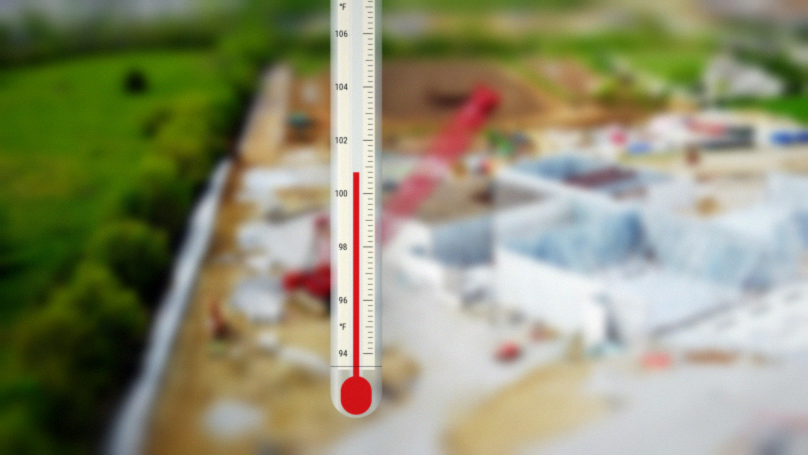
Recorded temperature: 100.8; °F
